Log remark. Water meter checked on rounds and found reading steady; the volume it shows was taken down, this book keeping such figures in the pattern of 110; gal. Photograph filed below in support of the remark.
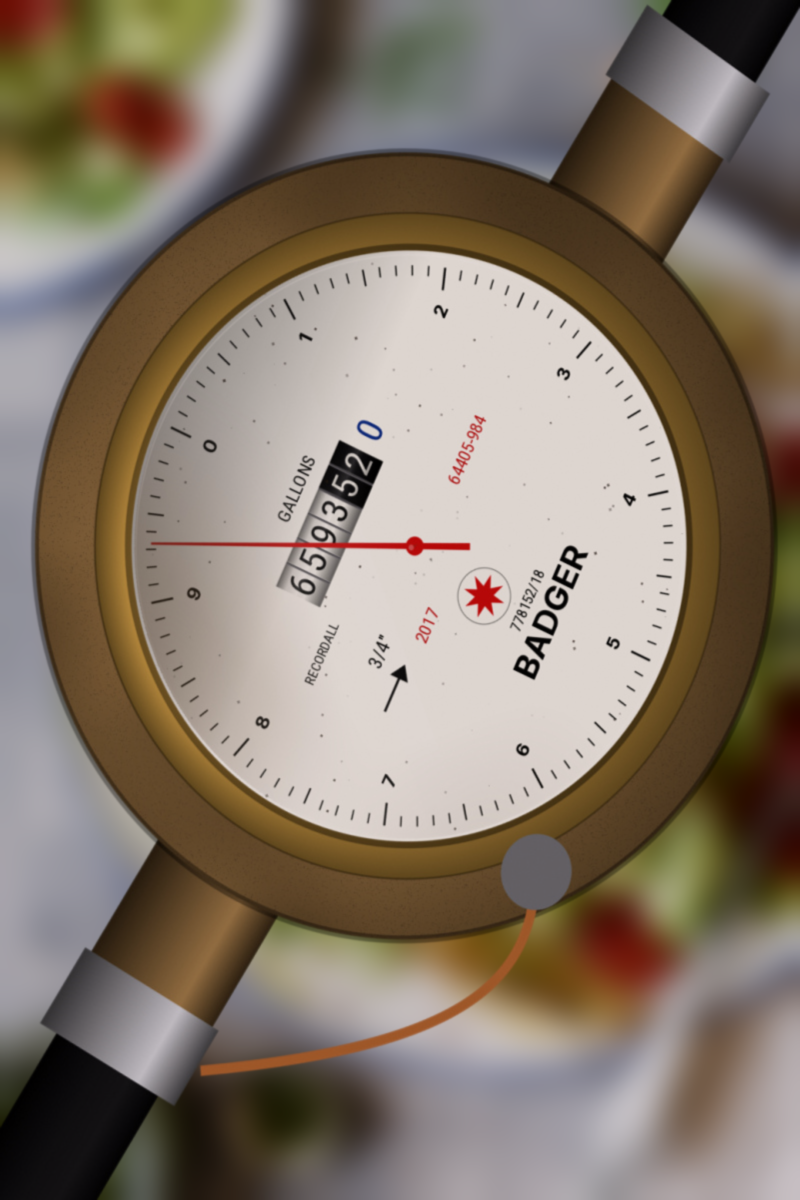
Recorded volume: 6593519.3; gal
